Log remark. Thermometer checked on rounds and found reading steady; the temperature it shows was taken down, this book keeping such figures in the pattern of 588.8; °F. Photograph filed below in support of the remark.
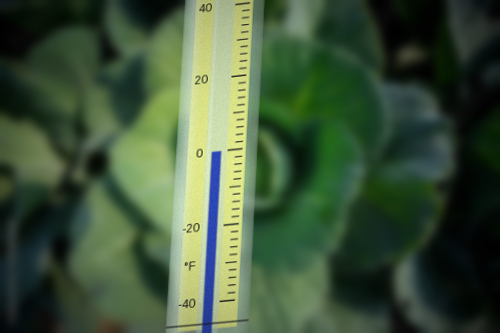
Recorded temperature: 0; °F
